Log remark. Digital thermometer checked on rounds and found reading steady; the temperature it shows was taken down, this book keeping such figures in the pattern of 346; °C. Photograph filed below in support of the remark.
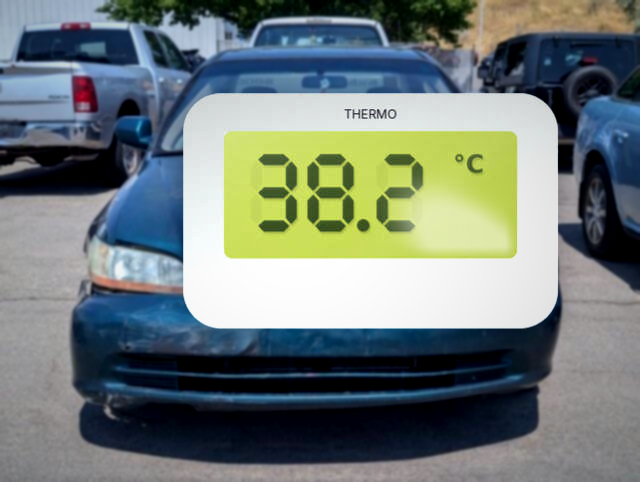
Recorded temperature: 38.2; °C
